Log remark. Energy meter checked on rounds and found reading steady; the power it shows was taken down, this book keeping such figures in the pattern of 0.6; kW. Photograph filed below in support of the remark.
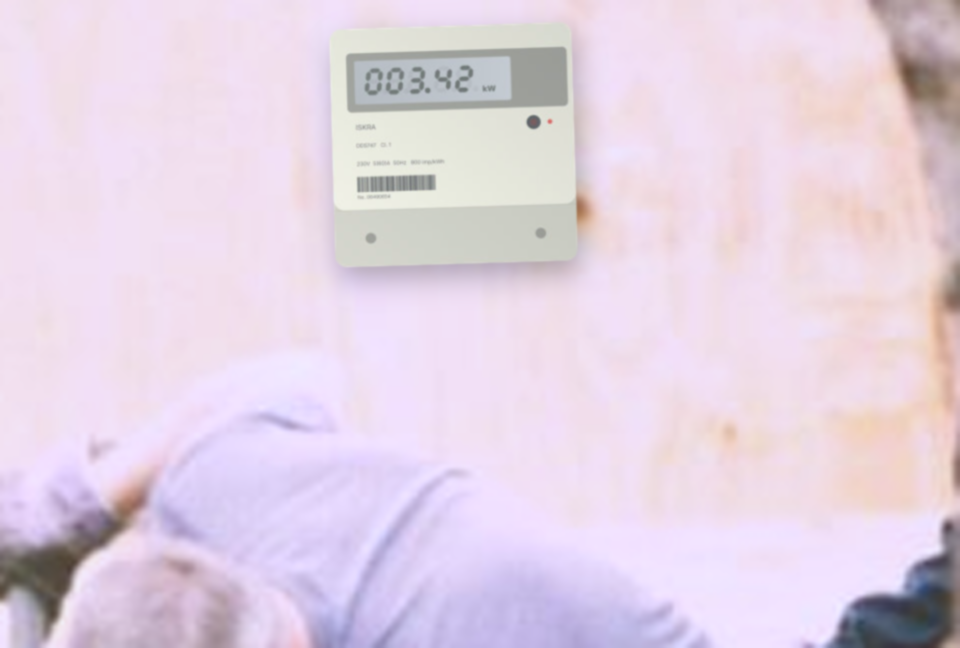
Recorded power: 3.42; kW
